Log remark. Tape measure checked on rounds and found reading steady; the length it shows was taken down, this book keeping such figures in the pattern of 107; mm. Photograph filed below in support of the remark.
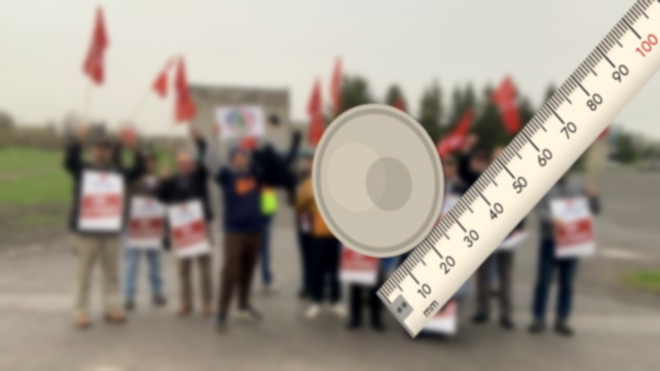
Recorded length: 40; mm
